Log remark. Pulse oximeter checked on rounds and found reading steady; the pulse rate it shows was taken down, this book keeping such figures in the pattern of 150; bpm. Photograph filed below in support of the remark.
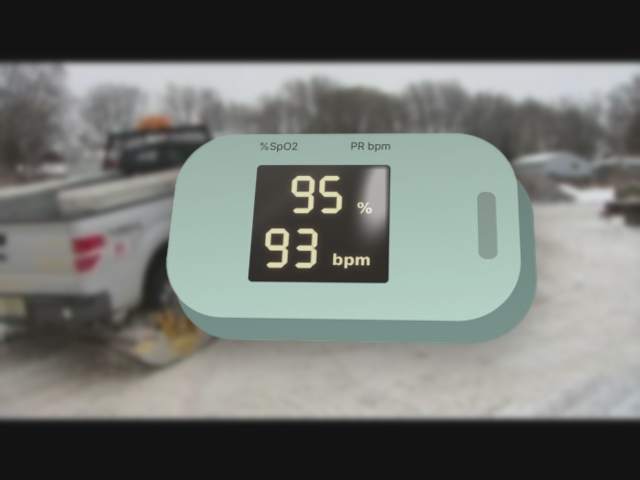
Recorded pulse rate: 93; bpm
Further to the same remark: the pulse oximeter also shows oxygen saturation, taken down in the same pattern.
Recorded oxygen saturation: 95; %
